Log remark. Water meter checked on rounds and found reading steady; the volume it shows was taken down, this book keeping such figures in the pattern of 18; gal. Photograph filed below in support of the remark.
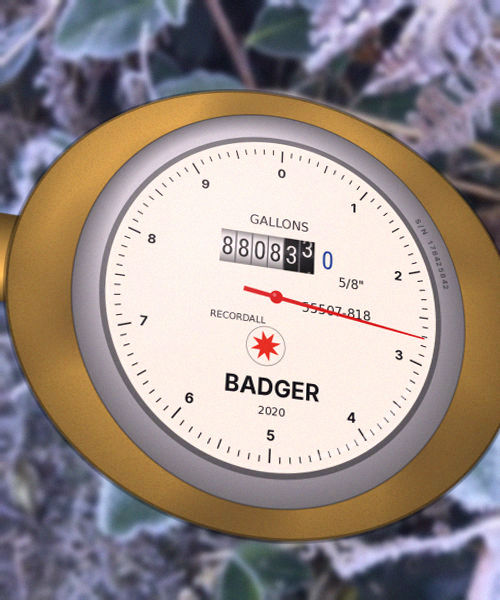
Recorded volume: 8808332.7; gal
